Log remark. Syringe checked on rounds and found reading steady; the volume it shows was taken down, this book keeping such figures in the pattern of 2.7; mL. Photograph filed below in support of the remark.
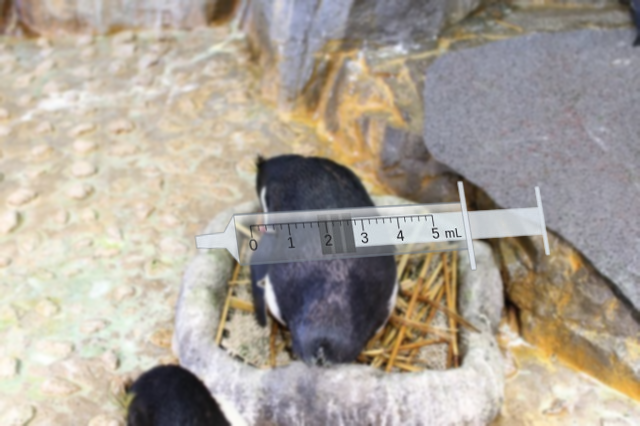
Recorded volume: 1.8; mL
